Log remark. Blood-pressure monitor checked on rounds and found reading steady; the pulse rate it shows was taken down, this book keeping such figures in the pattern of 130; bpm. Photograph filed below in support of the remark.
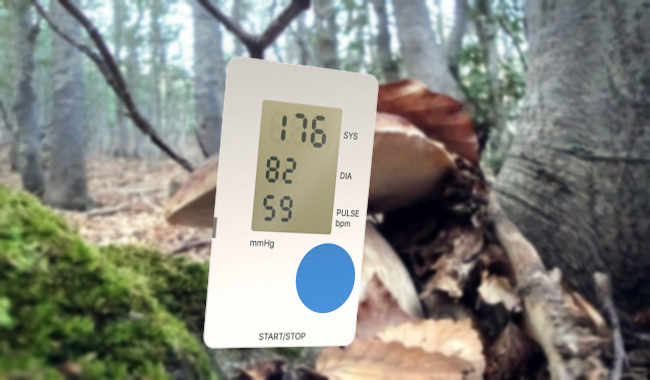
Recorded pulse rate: 59; bpm
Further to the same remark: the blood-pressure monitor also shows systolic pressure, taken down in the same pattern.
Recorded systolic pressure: 176; mmHg
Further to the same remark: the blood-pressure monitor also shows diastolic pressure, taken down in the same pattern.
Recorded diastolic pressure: 82; mmHg
